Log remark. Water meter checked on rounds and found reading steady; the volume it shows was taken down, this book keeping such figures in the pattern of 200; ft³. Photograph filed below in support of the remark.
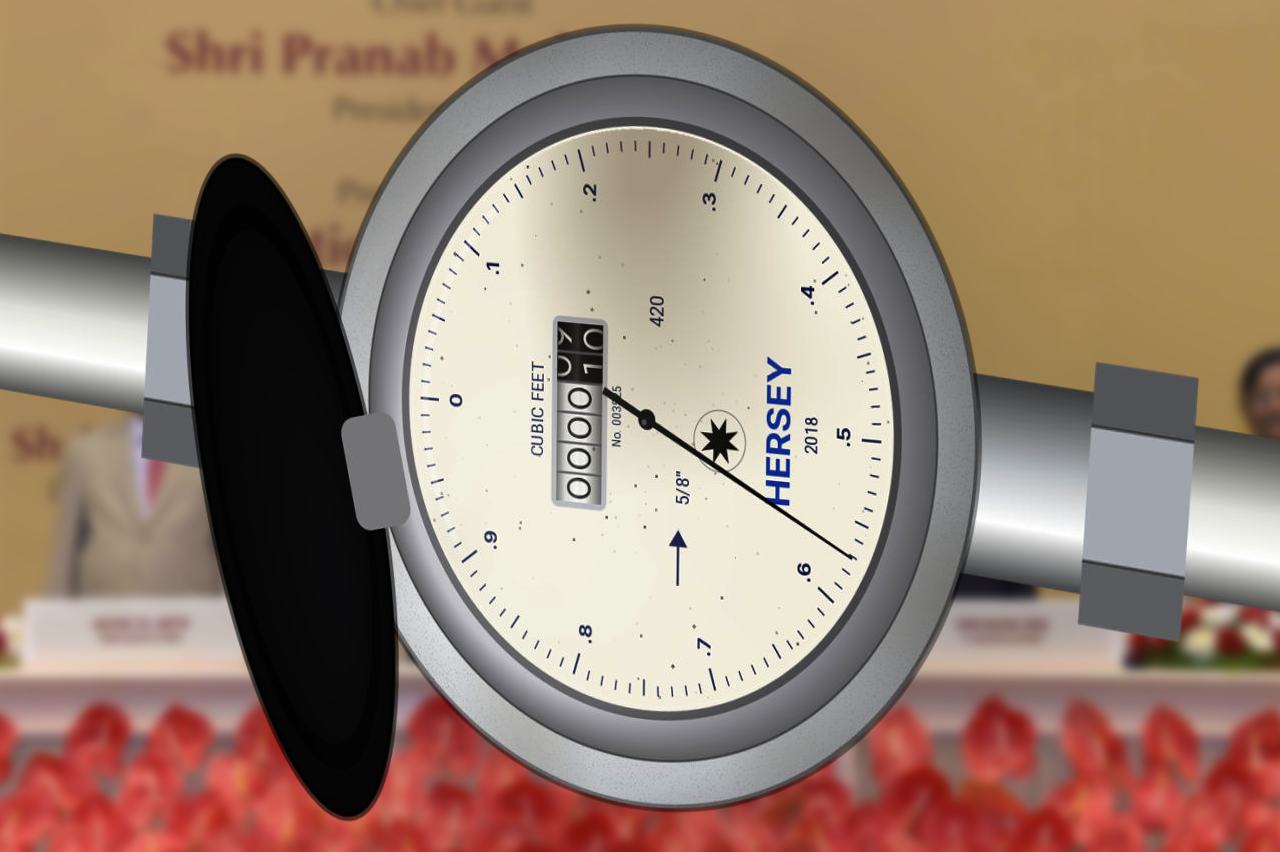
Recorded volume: 9.57; ft³
